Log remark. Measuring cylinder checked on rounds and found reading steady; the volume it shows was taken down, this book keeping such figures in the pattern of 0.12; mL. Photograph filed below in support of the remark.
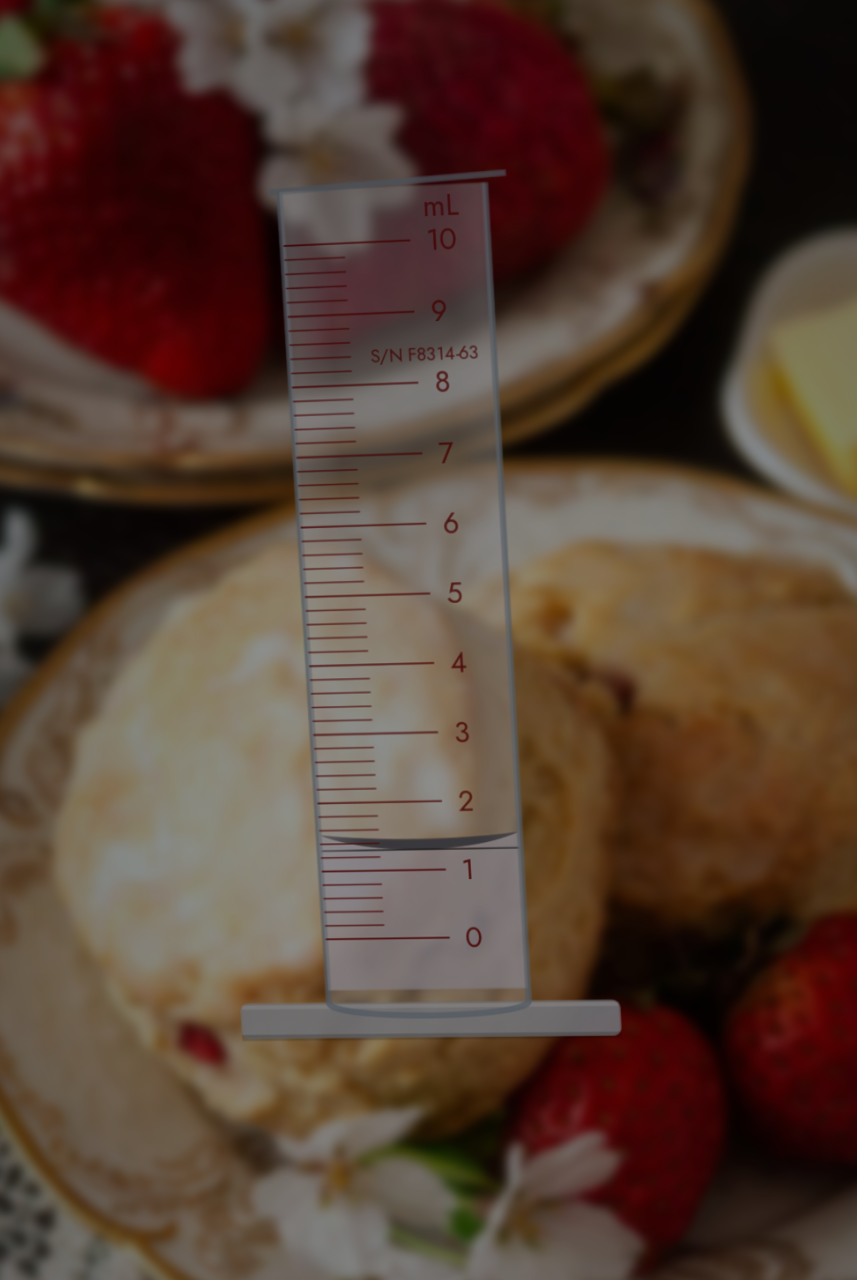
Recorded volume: 1.3; mL
